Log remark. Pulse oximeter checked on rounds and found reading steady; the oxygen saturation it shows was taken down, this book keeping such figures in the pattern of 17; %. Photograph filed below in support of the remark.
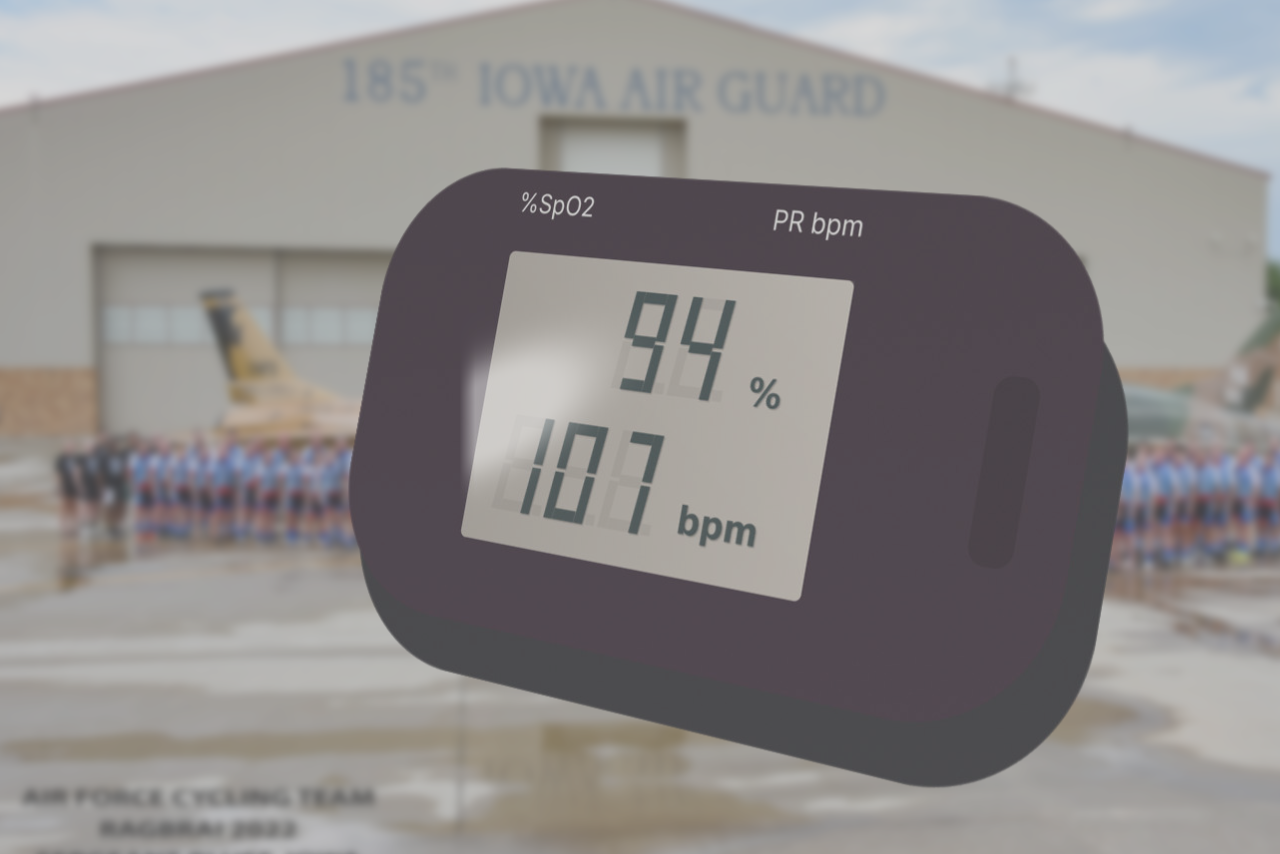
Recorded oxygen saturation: 94; %
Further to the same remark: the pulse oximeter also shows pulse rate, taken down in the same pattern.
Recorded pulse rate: 107; bpm
